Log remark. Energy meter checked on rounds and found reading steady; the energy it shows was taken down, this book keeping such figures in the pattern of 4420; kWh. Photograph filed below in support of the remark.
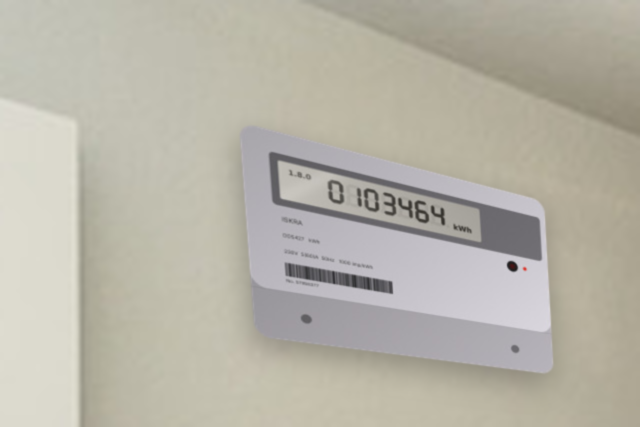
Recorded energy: 103464; kWh
